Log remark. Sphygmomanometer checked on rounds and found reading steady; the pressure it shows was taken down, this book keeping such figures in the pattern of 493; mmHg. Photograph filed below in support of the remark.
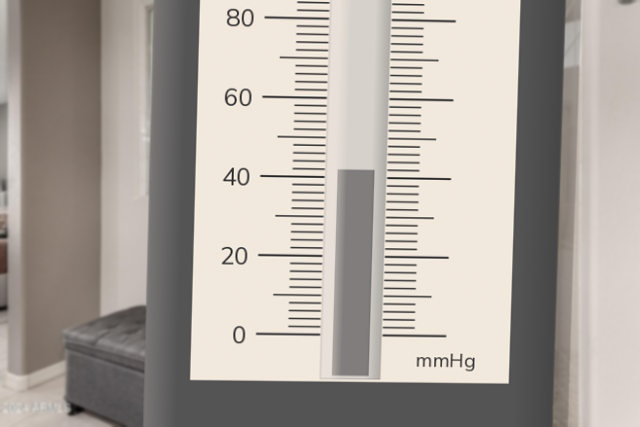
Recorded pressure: 42; mmHg
